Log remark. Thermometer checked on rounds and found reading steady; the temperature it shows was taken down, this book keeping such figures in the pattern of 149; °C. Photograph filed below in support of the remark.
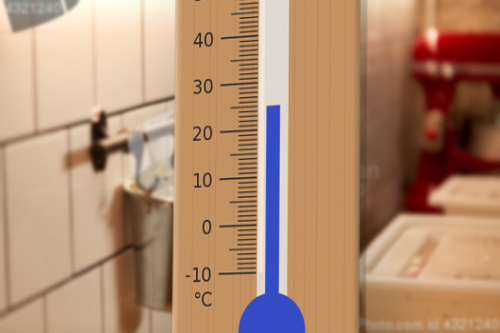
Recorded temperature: 25; °C
